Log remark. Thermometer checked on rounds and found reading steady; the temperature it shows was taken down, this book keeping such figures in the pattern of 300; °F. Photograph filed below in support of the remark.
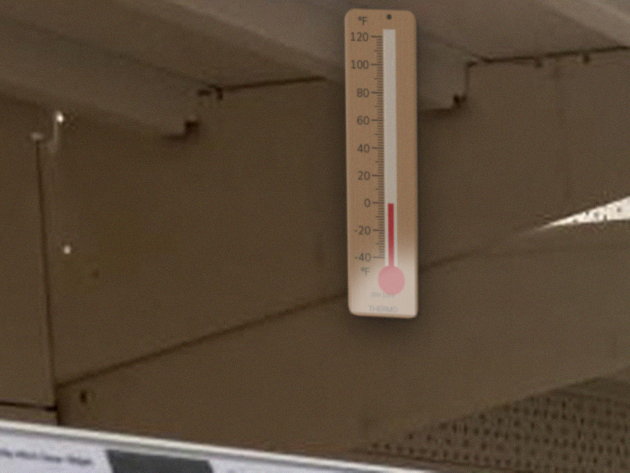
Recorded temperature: 0; °F
